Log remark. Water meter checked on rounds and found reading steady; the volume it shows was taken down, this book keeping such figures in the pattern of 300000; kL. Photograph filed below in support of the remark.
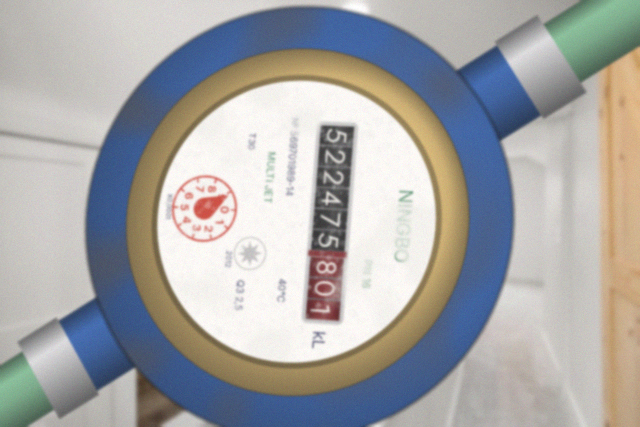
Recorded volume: 522475.8009; kL
